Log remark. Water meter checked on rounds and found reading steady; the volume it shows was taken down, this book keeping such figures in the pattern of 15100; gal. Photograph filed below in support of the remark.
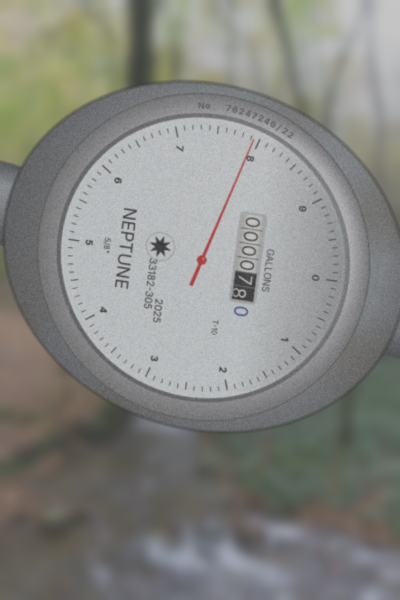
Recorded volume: 777.9; gal
